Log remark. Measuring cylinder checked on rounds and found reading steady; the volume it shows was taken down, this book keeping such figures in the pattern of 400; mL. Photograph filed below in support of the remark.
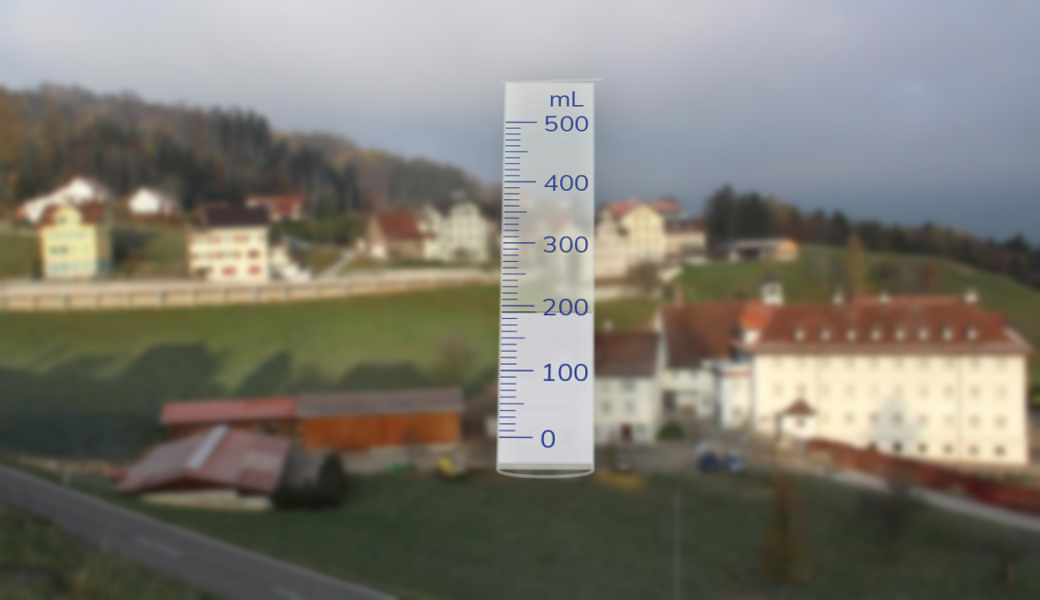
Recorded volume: 190; mL
